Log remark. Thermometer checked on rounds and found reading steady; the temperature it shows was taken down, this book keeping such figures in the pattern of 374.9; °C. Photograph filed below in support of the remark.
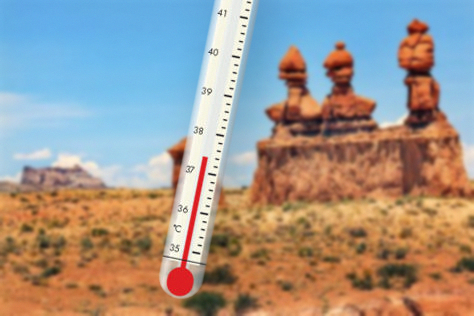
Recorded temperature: 37.4; °C
